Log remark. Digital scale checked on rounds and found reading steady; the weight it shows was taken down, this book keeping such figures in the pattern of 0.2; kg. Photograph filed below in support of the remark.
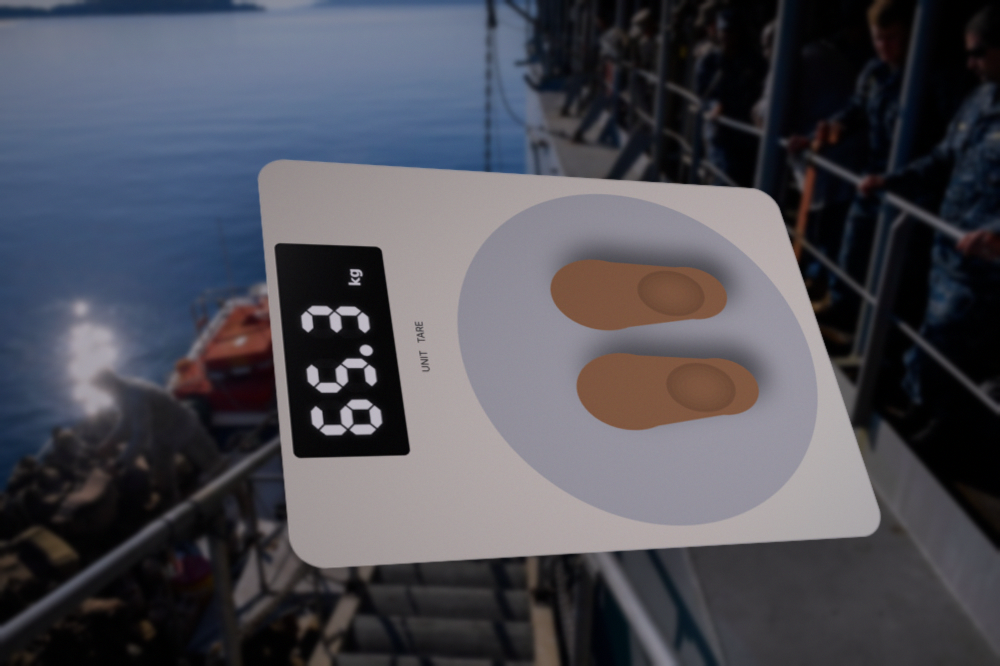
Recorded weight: 65.3; kg
